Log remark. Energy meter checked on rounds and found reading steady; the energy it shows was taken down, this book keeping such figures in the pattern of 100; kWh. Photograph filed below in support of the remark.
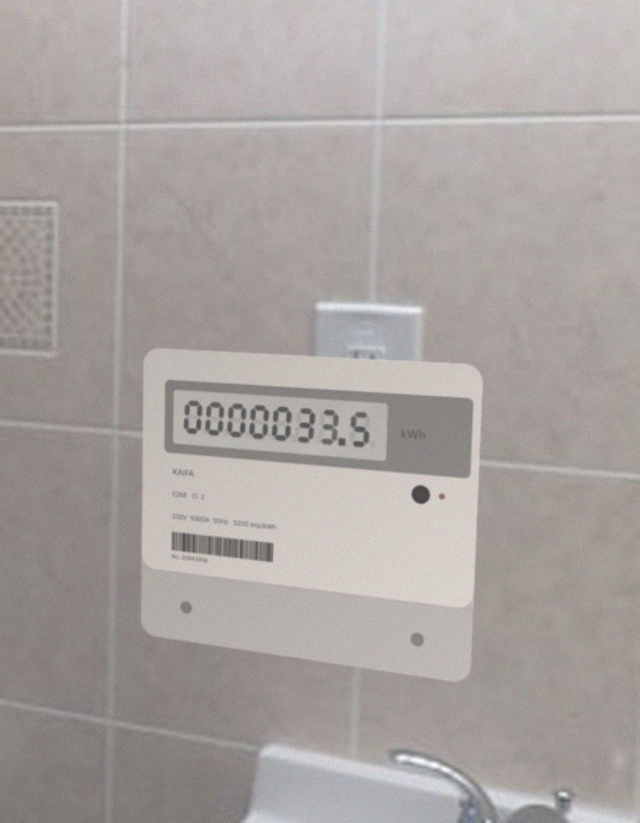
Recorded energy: 33.5; kWh
